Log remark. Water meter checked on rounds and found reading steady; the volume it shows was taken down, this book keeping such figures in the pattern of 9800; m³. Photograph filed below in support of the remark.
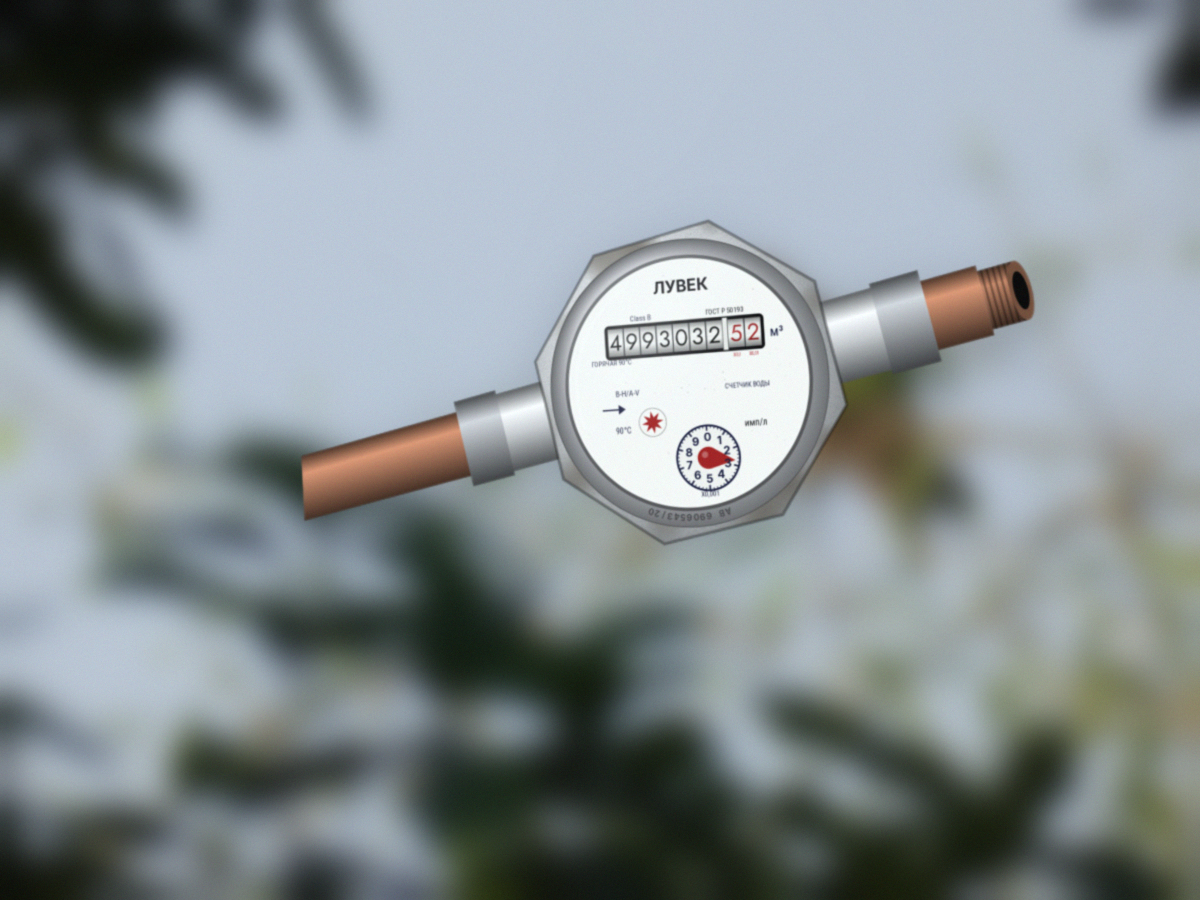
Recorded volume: 4993032.522; m³
